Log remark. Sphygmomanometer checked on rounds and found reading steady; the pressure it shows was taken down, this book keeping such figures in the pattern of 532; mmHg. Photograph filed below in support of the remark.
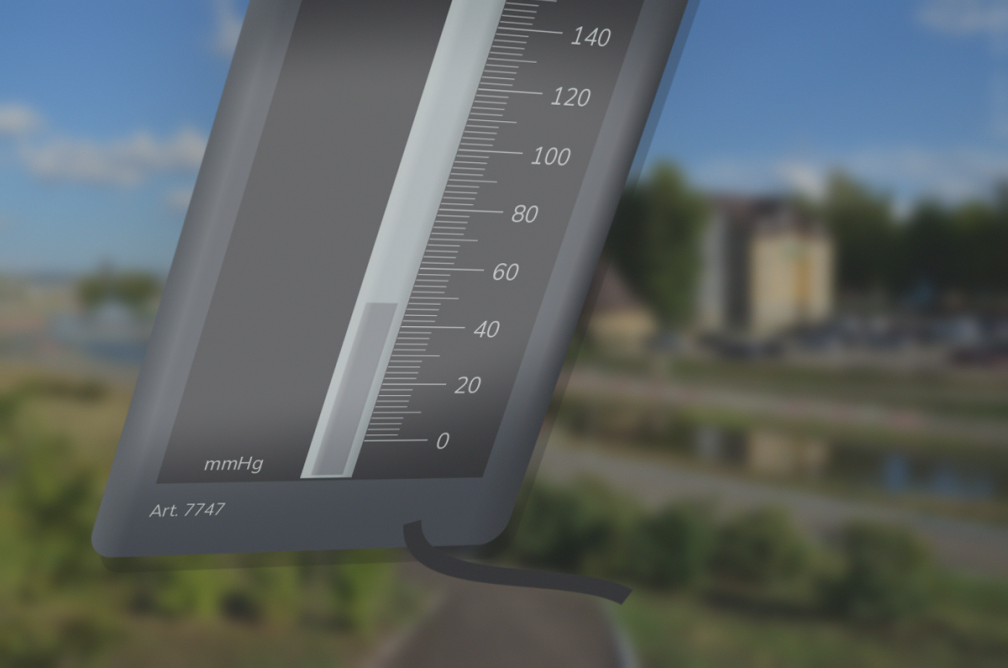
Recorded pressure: 48; mmHg
